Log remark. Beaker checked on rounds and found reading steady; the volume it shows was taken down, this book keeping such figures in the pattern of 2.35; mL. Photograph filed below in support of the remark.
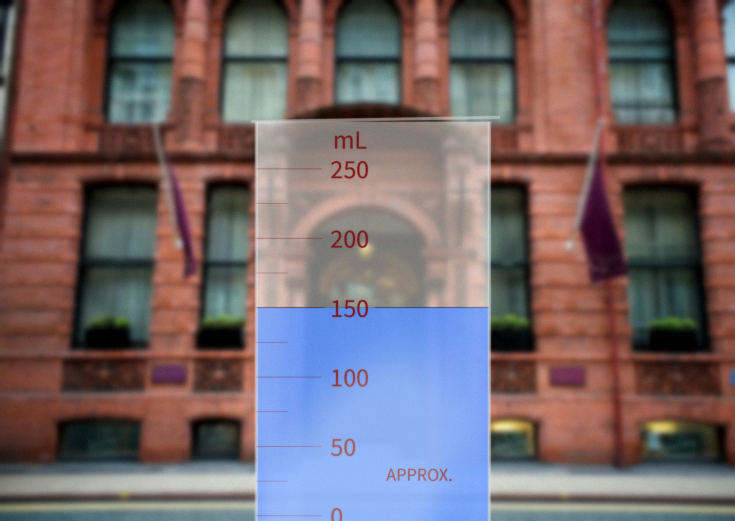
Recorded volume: 150; mL
